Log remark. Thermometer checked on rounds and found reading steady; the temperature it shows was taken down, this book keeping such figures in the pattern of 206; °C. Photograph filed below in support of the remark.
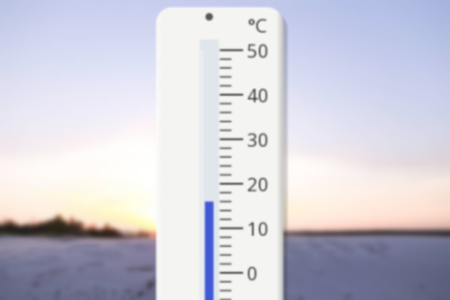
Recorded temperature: 16; °C
